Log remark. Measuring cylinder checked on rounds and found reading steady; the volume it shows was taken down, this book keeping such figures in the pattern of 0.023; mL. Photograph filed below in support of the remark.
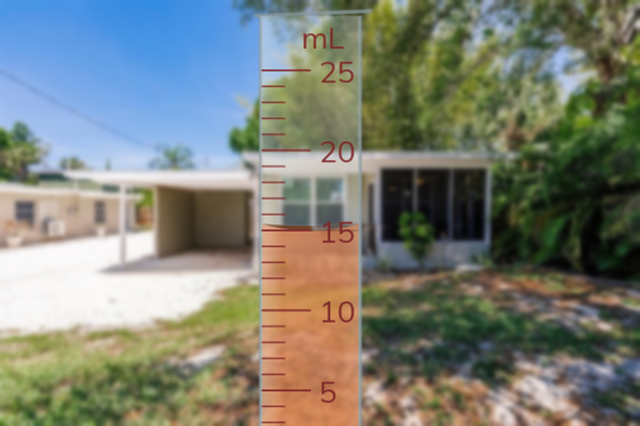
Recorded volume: 15; mL
